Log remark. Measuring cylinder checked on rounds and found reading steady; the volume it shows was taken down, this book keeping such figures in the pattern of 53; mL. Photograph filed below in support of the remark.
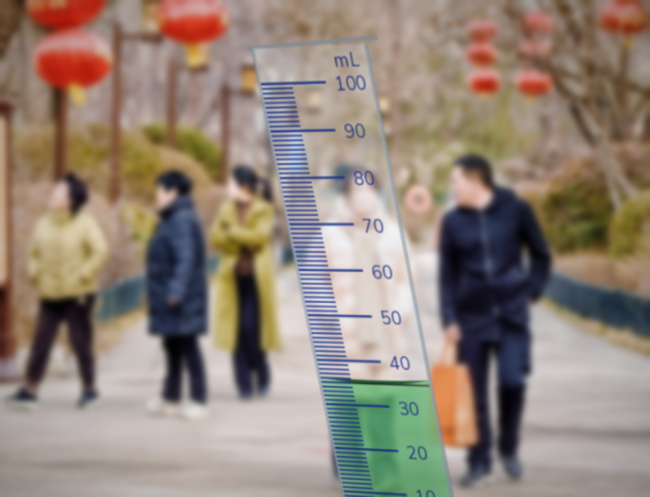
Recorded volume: 35; mL
